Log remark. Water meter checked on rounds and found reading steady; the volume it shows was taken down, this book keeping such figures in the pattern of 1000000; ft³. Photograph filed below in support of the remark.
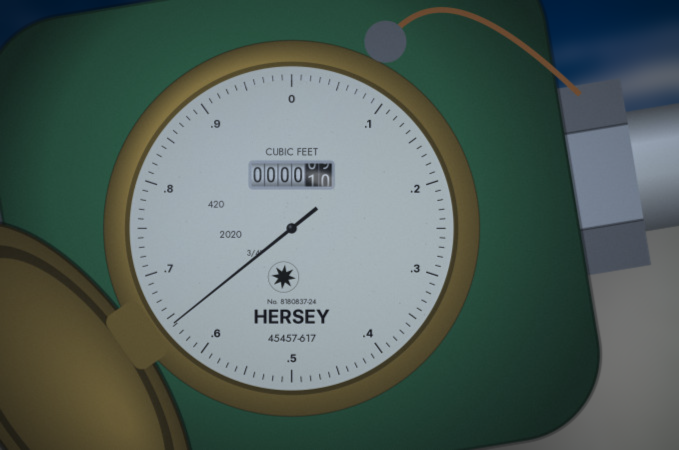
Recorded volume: 9.64; ft³
